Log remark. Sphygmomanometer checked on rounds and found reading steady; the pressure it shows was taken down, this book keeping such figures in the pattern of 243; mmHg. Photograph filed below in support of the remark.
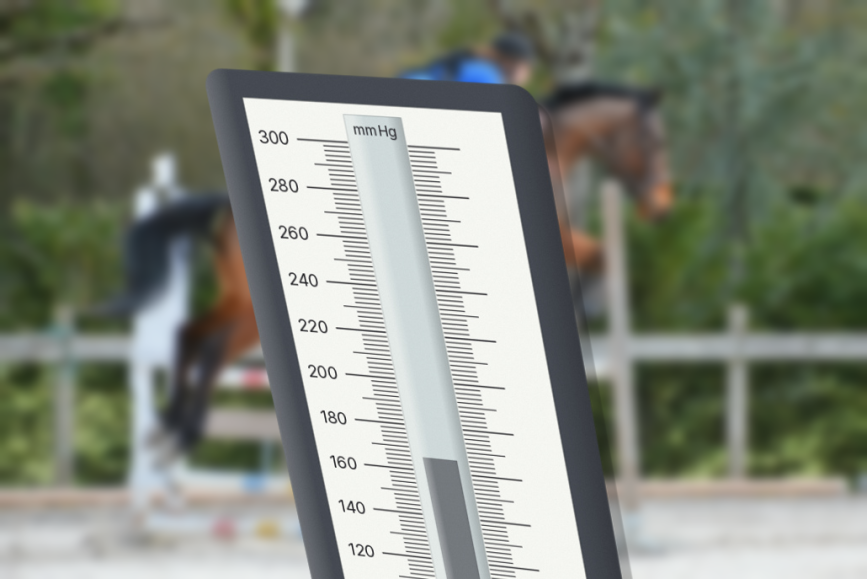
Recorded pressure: 166; mmHg
